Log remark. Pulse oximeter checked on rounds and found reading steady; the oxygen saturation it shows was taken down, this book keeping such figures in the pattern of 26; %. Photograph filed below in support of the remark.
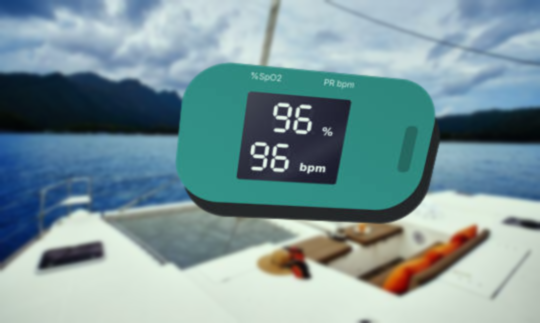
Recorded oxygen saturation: 96; %
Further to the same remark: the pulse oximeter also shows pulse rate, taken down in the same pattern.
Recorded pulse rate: 96; bpm
